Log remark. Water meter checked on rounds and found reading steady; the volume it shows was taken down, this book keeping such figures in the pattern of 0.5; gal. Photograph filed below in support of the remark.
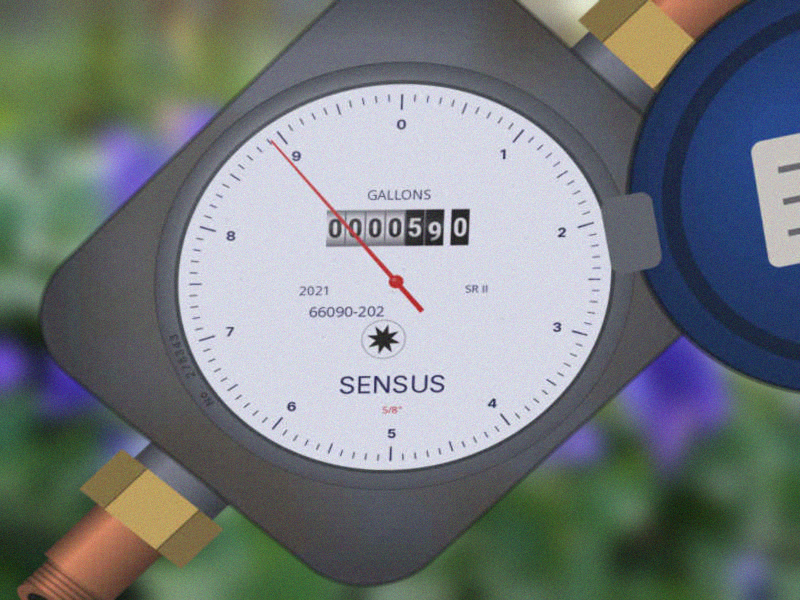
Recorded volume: 588.9; gal
